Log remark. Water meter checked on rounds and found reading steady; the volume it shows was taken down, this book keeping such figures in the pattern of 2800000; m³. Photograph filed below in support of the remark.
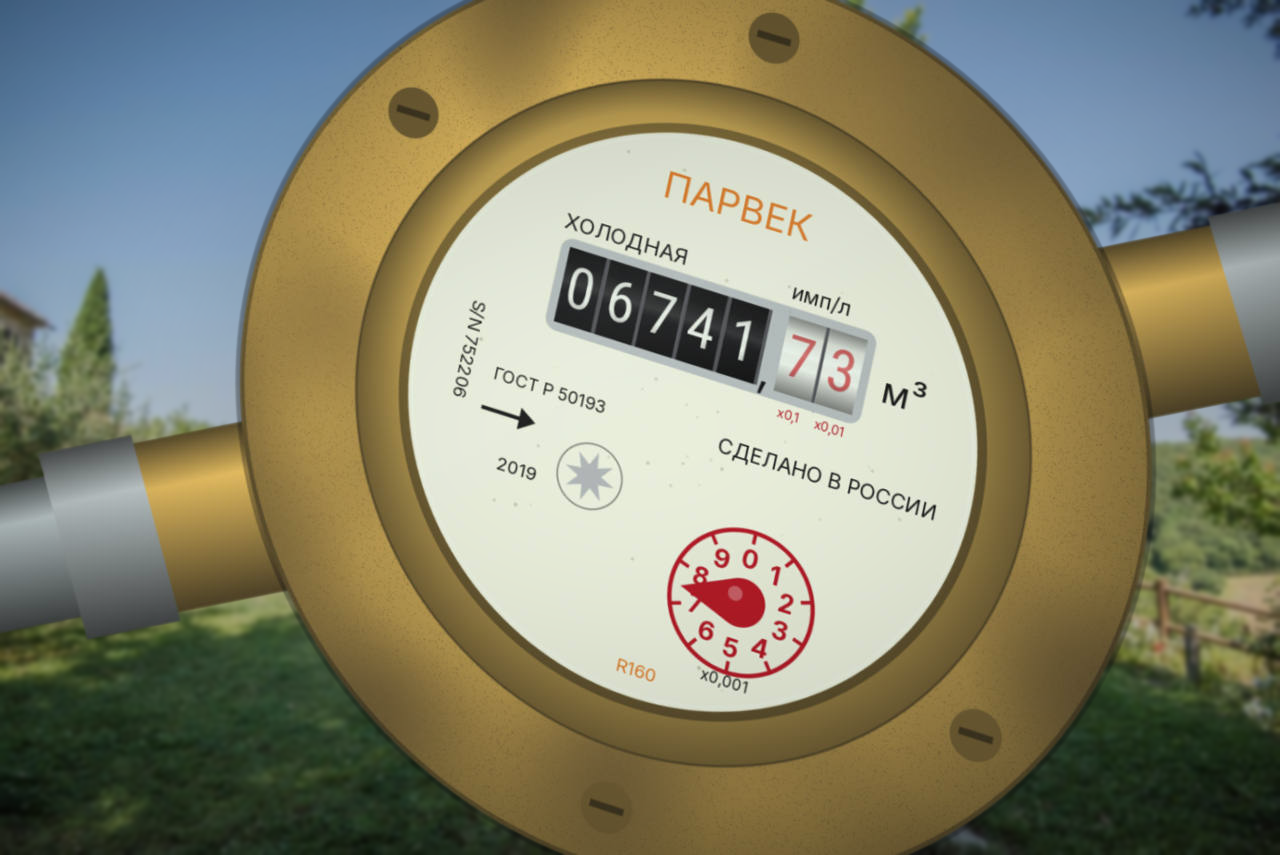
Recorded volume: 6741.737; m³
